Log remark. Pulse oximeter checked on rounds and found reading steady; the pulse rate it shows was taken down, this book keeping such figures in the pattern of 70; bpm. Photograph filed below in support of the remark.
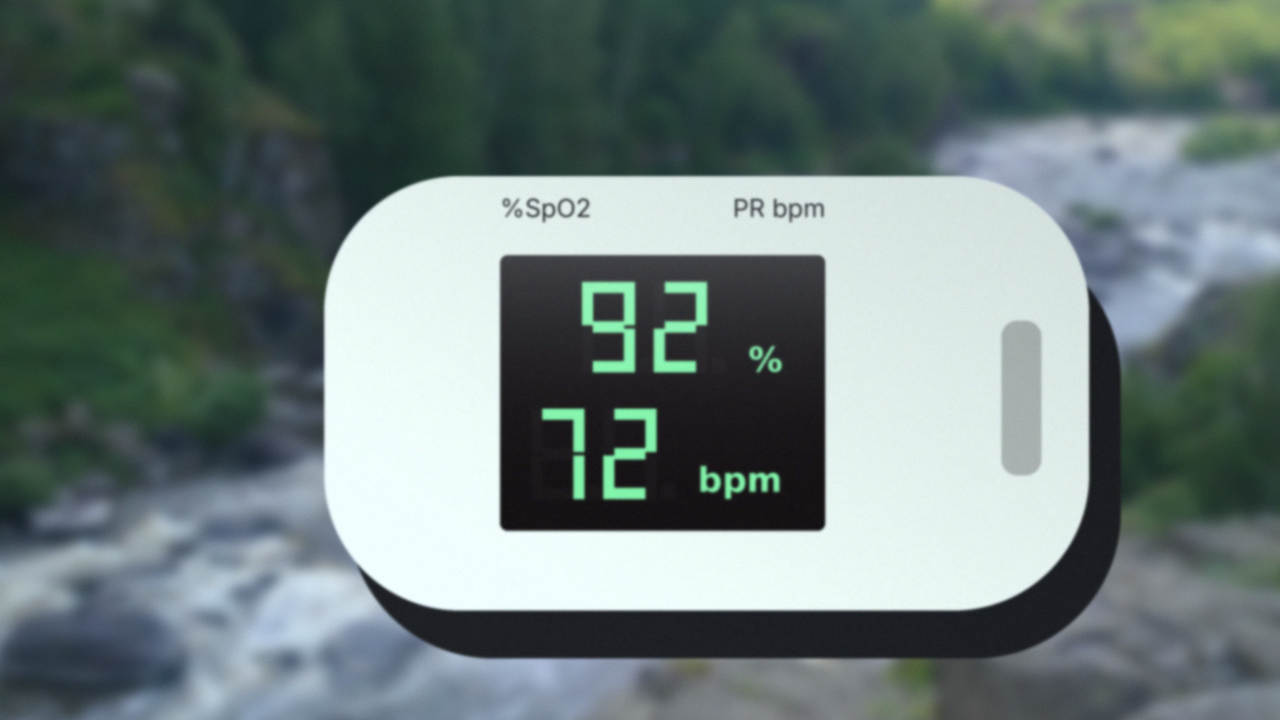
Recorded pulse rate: 72; bpm
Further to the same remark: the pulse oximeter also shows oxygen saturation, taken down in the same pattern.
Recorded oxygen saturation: 92; %
